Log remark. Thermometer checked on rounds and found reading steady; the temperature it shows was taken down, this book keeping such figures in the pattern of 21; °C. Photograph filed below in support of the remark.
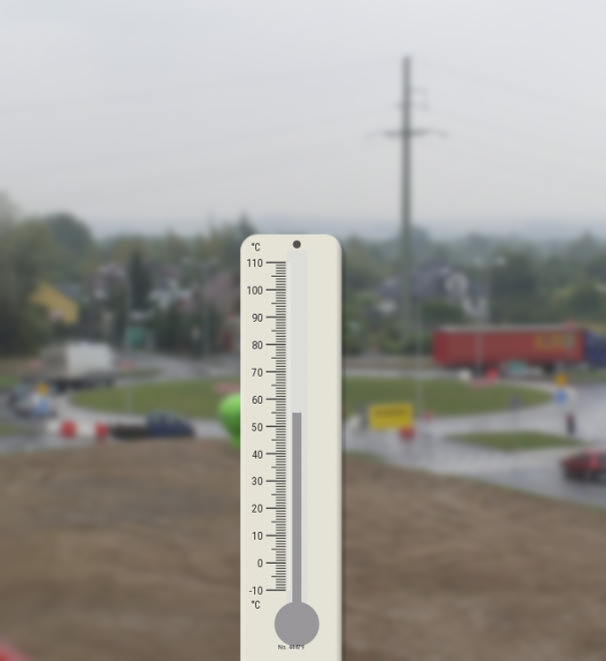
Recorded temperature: 55; °C
